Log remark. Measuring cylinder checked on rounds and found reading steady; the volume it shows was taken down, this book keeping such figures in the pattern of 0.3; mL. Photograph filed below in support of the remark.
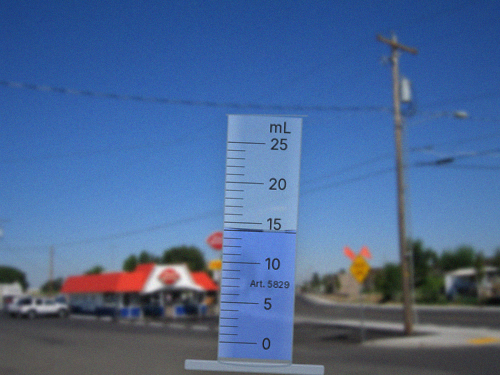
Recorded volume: 14; mL
